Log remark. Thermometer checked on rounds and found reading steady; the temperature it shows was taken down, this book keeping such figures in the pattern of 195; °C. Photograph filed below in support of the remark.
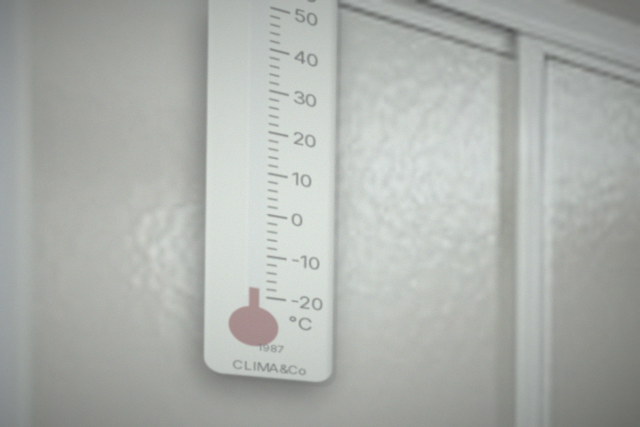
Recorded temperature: -18; °C
